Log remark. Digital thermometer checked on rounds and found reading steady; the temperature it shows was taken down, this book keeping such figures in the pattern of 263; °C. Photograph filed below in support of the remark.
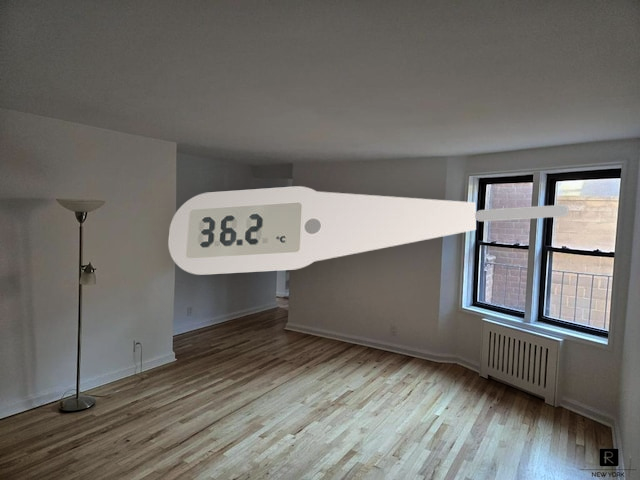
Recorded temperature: 36.2; °C
